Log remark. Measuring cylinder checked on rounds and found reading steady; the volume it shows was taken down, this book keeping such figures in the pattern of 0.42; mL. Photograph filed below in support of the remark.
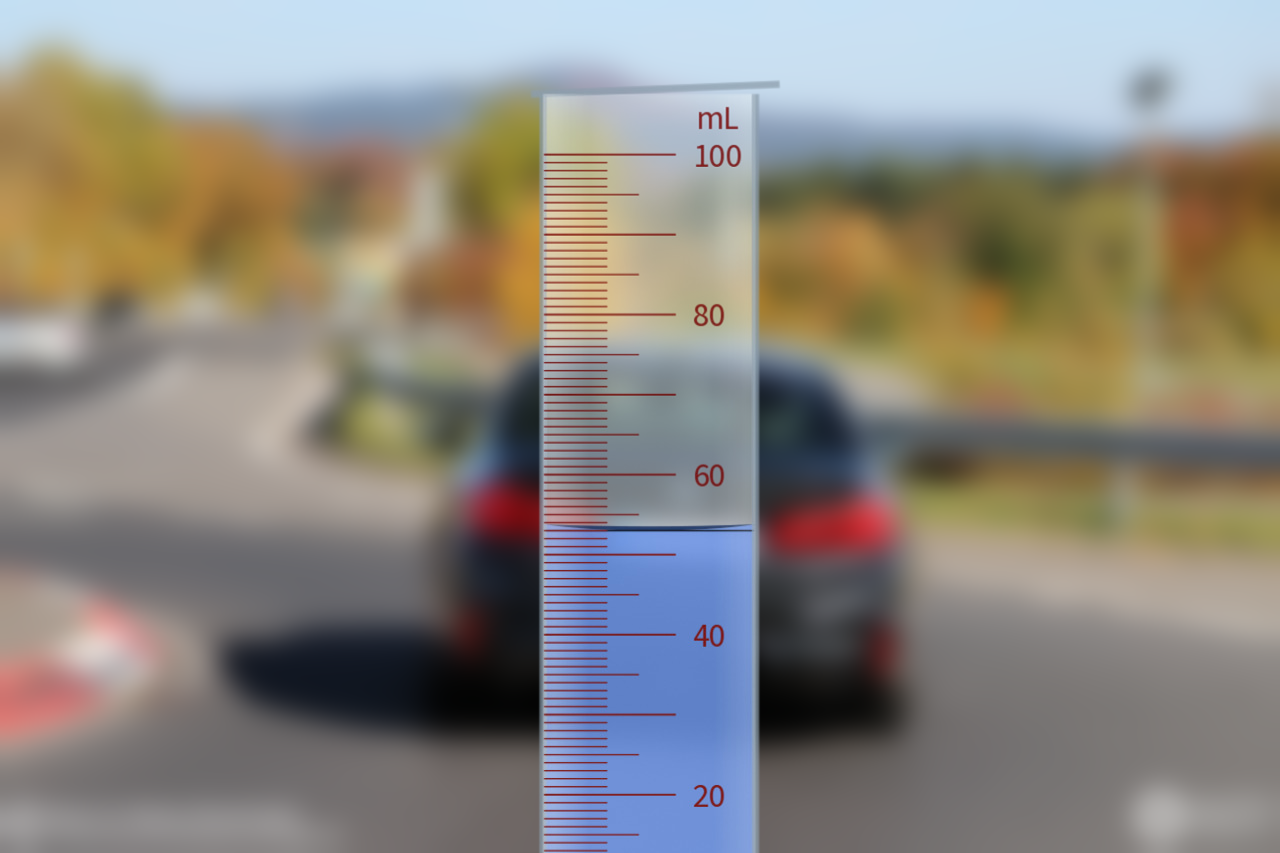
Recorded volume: 53; mL
